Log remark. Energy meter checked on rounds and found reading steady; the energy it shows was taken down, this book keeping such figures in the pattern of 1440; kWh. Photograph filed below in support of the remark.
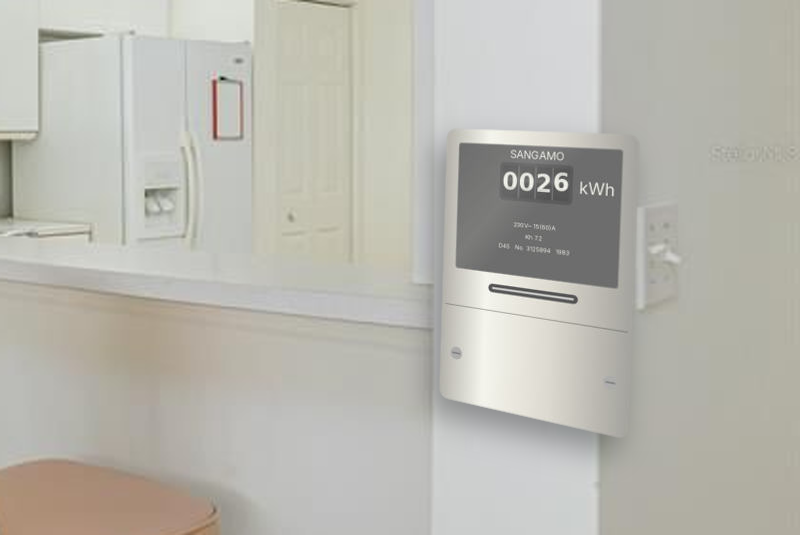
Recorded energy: 26; kWh
